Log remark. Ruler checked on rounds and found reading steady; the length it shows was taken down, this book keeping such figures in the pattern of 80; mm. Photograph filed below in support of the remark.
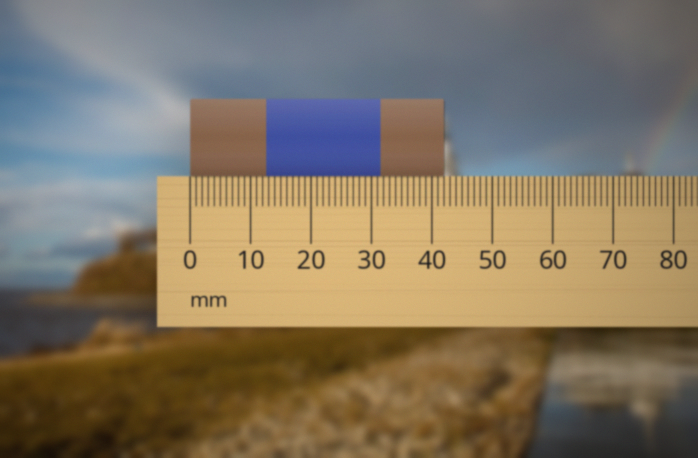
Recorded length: 42; mm
